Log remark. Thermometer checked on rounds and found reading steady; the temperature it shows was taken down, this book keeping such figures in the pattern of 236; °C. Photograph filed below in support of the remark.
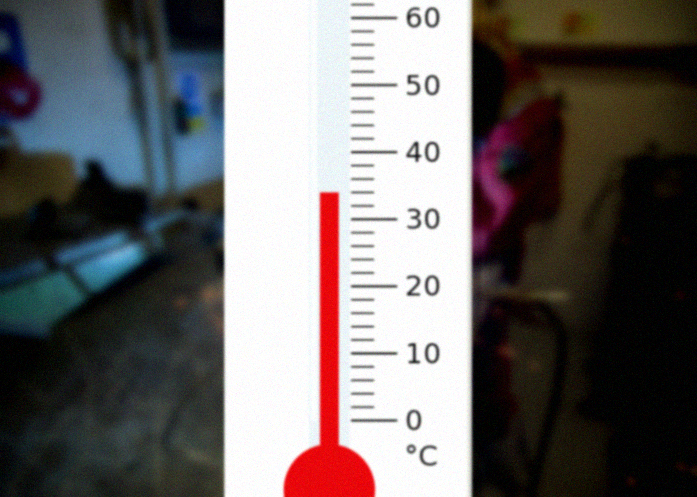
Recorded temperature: 34; °C
